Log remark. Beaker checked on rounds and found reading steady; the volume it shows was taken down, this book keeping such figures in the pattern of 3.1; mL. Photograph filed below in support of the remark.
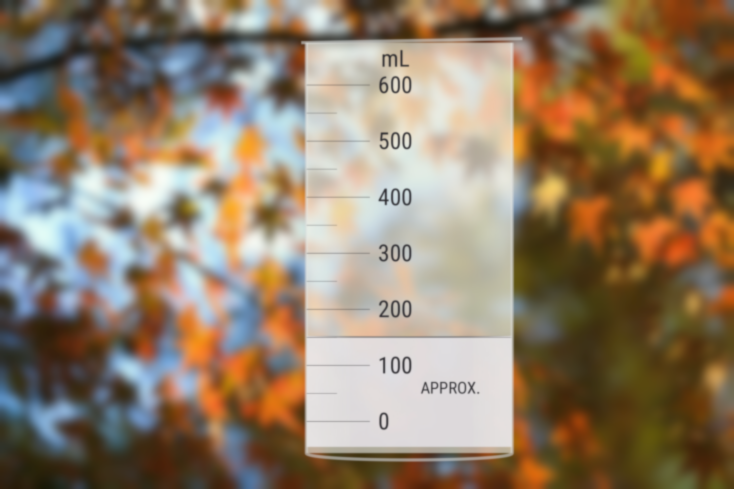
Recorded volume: 150; mL
